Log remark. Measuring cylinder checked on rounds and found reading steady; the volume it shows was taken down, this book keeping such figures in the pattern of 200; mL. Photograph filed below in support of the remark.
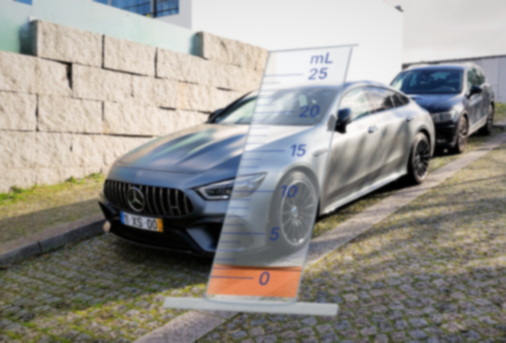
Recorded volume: 1; mL
